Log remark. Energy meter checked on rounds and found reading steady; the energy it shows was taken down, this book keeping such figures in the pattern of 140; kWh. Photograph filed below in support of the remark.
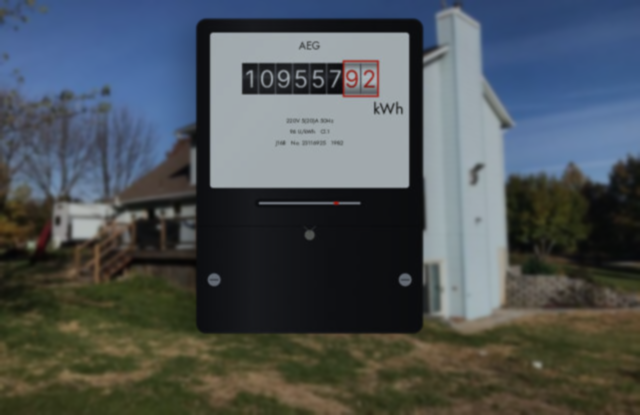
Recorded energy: 109557.92; kWh
